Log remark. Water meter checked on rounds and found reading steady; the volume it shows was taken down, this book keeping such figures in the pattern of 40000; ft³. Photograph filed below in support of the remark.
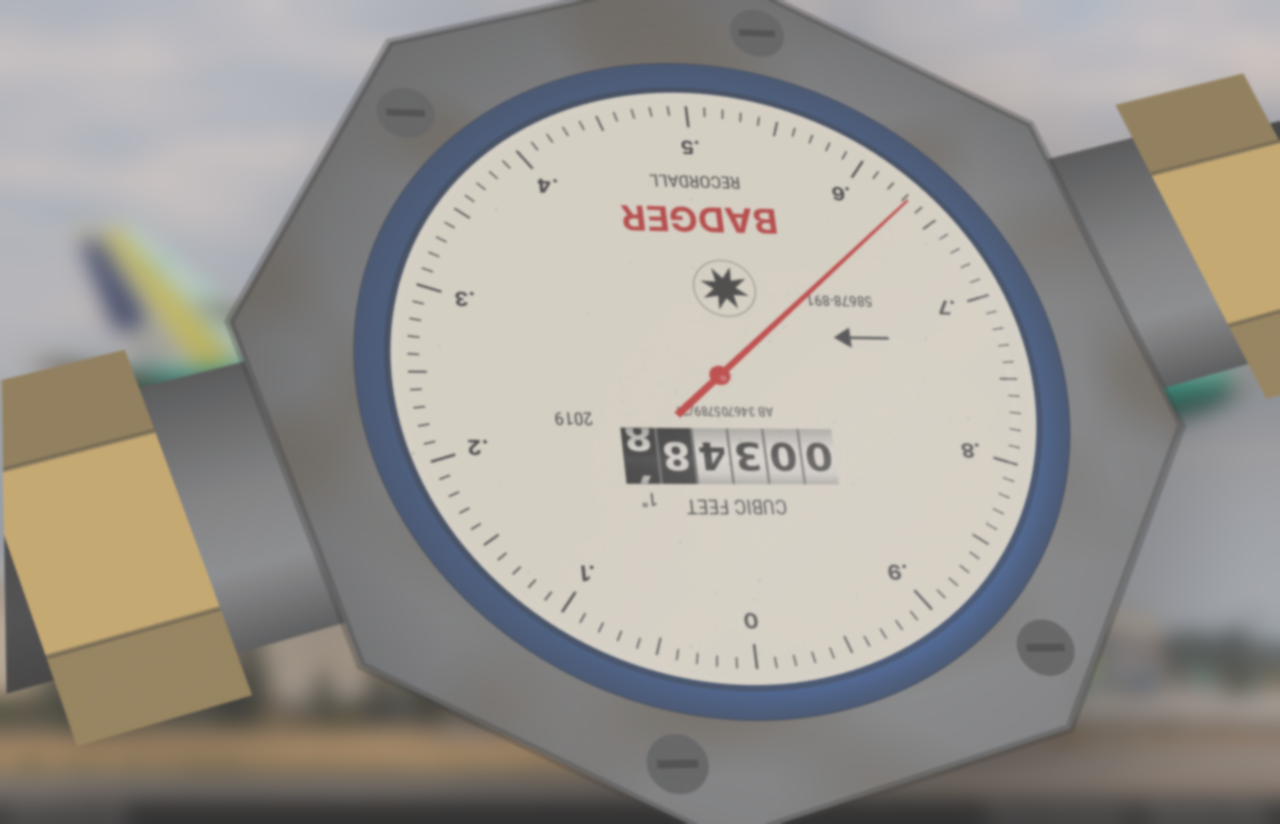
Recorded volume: 3487.63; ft³
